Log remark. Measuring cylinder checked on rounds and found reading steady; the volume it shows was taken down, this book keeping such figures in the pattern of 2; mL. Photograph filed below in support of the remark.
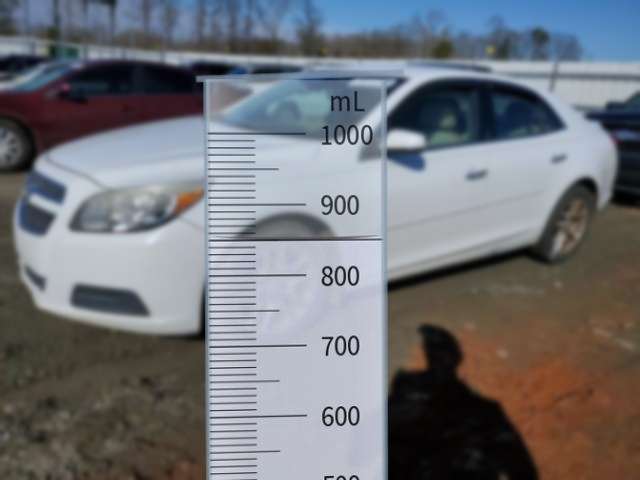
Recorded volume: 850; mL
